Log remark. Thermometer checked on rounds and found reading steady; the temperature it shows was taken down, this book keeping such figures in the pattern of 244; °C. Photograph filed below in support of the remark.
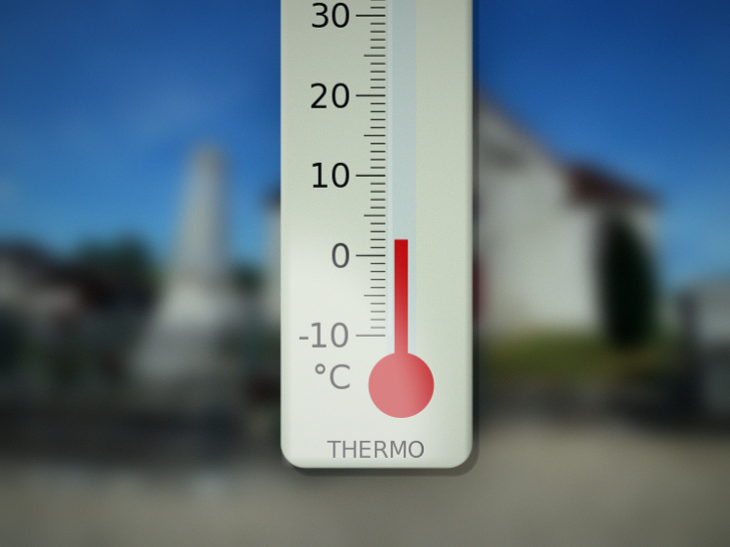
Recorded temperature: 2; °C
